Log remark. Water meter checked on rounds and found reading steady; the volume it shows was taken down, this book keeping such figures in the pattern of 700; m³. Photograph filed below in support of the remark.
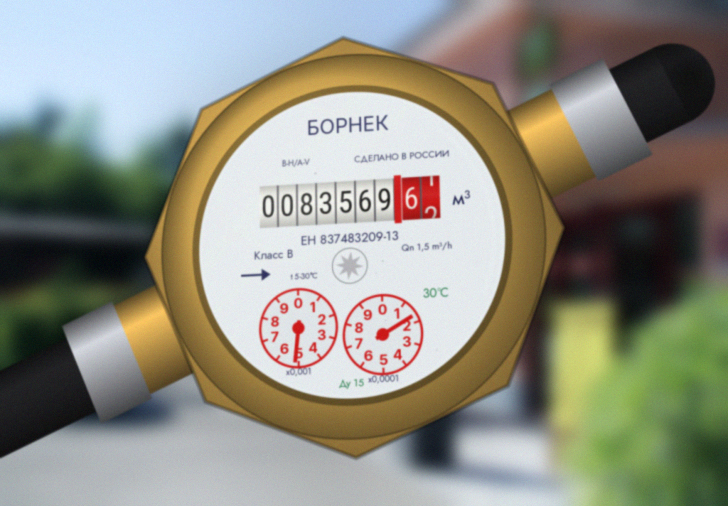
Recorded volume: 83569.6151; m³
